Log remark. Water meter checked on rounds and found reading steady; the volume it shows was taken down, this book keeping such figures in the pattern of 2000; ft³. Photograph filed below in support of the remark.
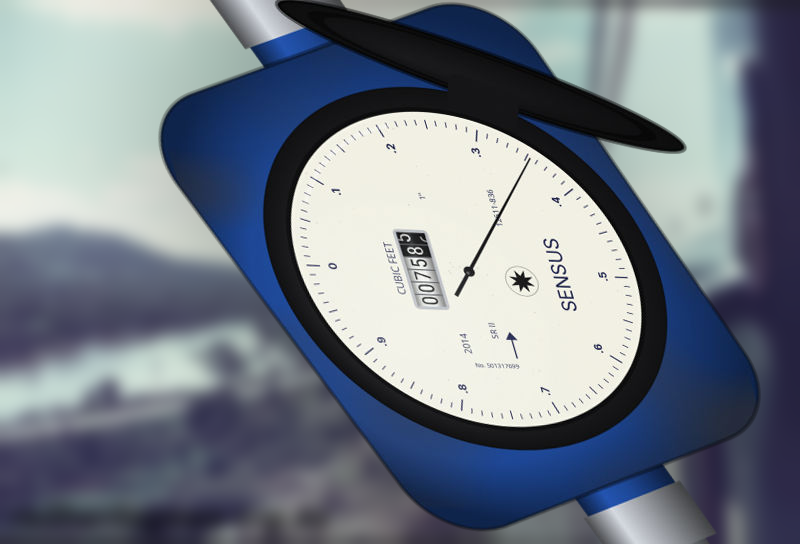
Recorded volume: 7585.35; ft³
